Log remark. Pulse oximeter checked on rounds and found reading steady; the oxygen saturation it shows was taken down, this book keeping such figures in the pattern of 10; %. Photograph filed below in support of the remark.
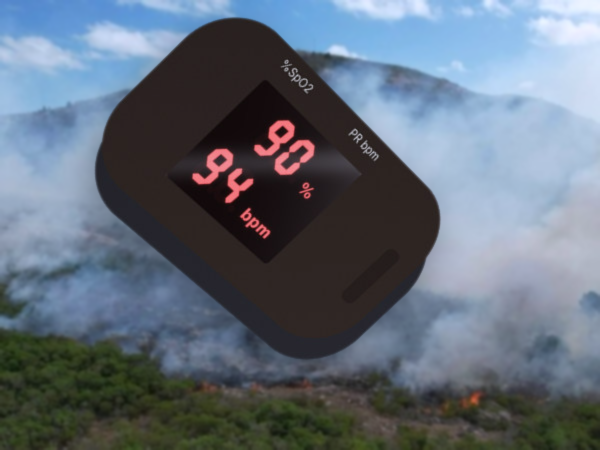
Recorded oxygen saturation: 90; %
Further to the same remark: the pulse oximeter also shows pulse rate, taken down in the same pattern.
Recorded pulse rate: 94; bpm
